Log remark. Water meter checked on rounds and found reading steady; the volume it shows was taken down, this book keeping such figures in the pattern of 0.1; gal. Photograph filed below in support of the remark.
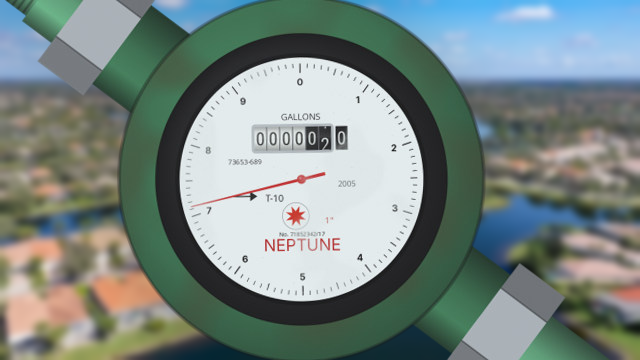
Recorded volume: 17.1; gal
